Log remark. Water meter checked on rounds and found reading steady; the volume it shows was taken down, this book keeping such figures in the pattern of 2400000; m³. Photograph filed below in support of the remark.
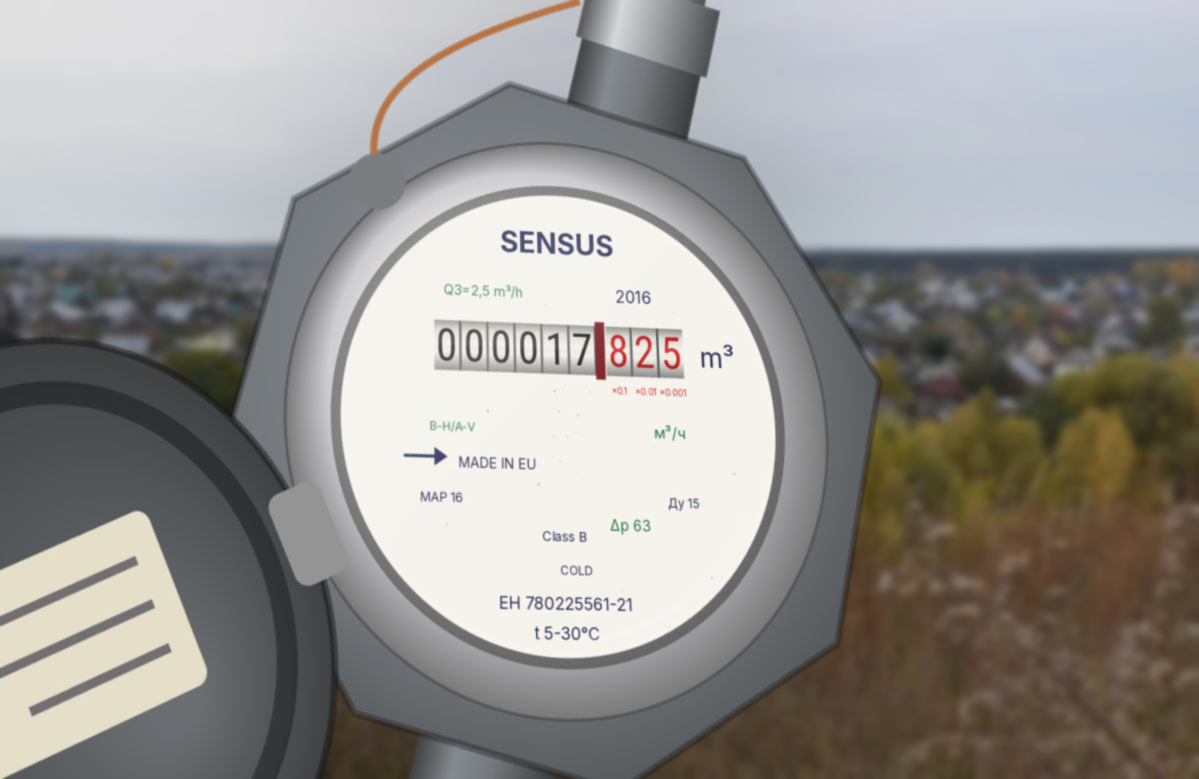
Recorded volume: 17.825; m³
